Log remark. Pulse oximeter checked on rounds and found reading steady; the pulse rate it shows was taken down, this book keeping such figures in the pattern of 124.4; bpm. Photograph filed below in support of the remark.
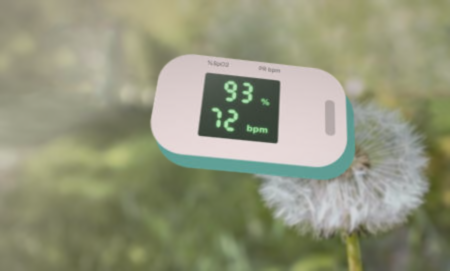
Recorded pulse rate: 72; bpm
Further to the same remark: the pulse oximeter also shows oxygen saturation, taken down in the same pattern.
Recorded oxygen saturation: 93; %
